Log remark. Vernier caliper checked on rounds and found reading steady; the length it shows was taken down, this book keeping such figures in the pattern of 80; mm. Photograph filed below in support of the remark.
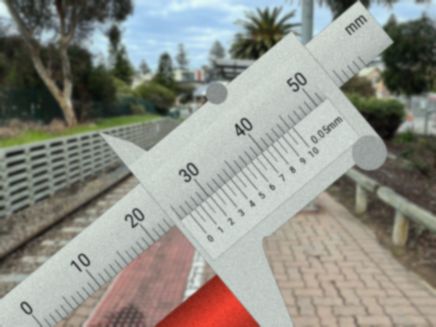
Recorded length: 26.4; mm
